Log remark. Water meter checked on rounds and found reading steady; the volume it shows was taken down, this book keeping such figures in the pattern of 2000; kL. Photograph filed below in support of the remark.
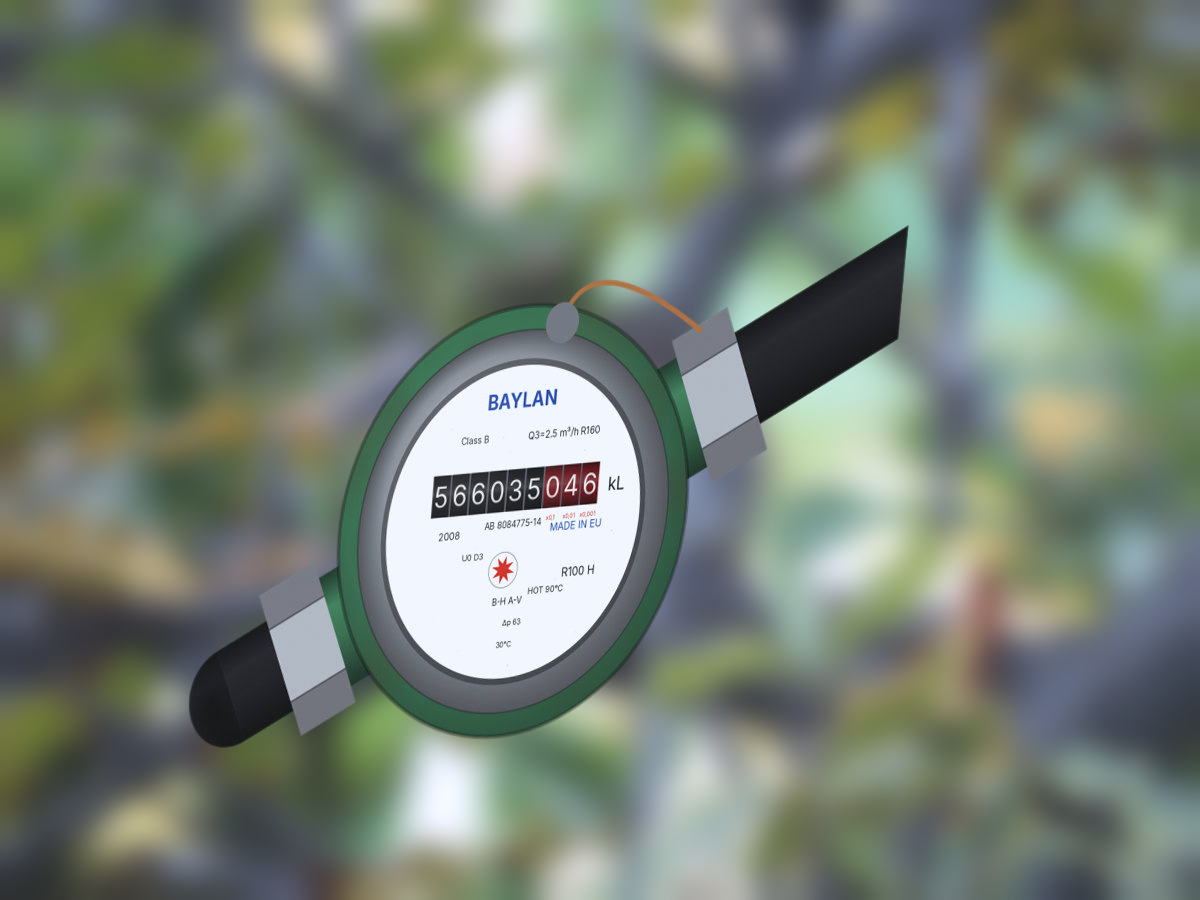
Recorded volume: 566035.046; kL
